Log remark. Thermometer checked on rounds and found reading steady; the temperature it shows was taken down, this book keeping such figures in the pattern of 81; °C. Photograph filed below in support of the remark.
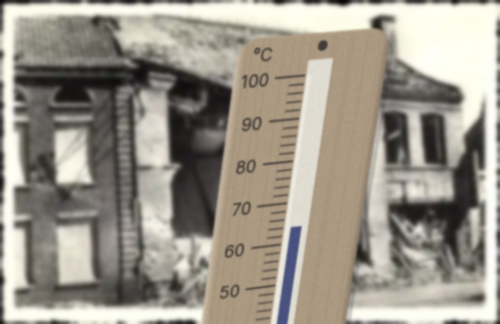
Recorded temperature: 64; °C
